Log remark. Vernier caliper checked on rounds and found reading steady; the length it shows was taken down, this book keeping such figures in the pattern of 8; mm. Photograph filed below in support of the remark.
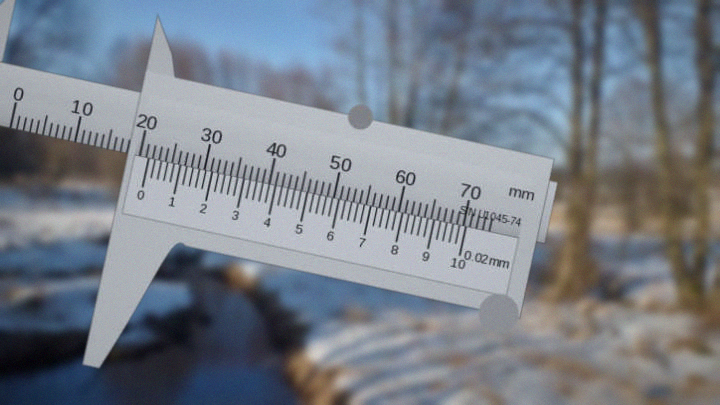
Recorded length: 21.4; mm
